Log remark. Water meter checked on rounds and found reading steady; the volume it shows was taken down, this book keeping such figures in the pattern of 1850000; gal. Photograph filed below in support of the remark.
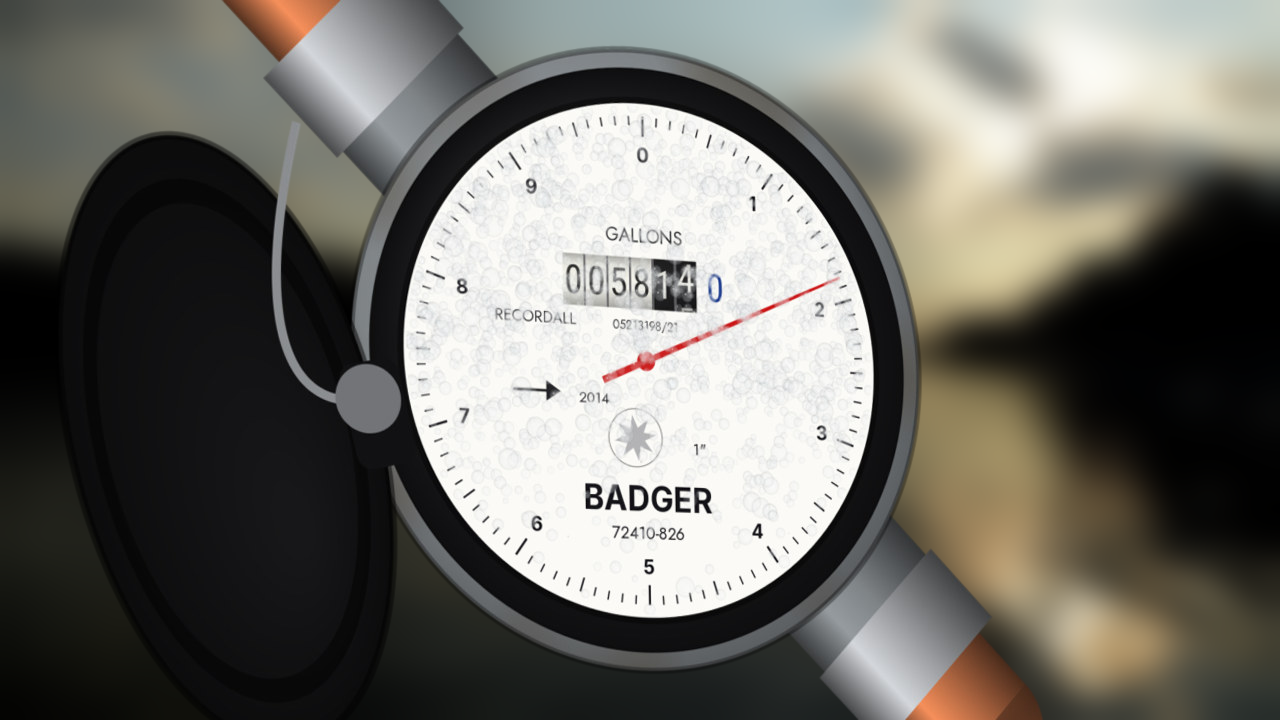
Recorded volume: 58141.8; gal
